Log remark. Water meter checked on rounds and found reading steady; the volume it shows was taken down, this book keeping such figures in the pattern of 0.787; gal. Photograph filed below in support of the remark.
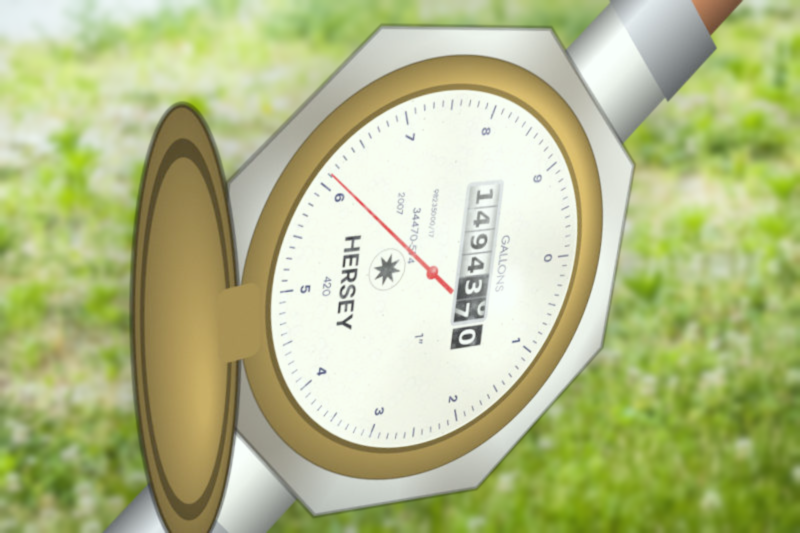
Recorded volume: 1494366.1; gal
